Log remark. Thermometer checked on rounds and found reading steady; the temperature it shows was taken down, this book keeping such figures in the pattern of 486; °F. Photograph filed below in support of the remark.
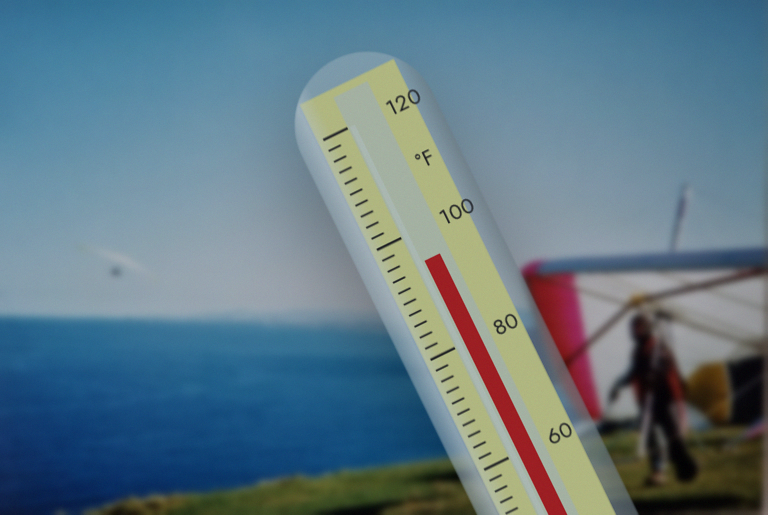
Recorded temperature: 95; °F
